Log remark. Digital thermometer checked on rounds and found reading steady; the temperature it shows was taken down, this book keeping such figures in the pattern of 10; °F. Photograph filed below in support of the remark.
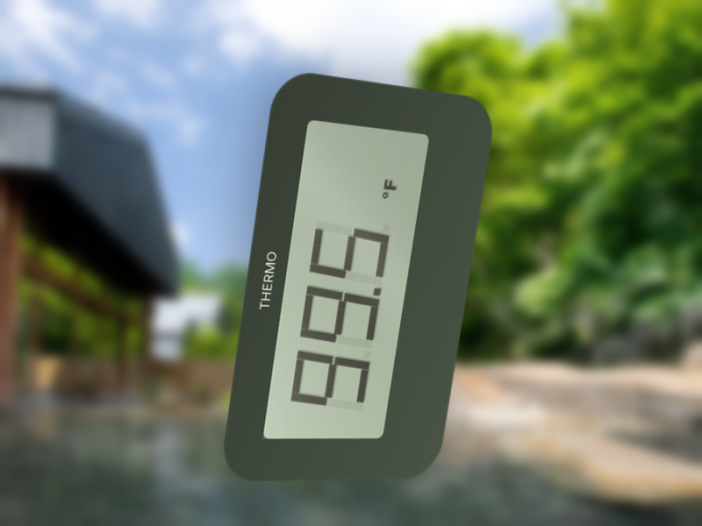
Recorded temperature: 99.5; °F
